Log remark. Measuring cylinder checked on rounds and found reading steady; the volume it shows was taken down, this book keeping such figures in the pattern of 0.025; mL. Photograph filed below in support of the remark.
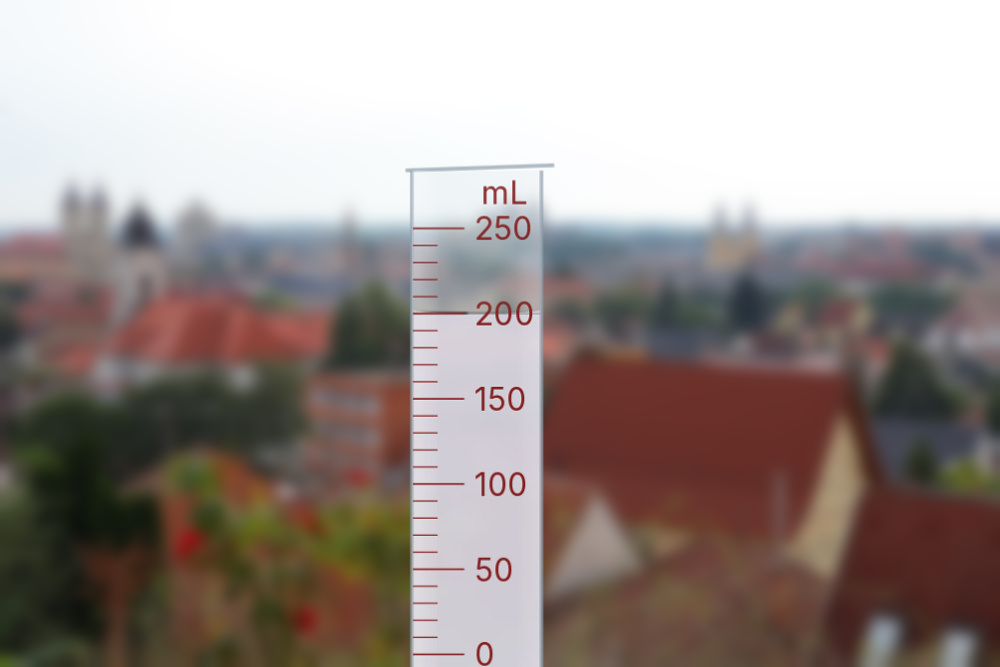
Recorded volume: 200; mL
